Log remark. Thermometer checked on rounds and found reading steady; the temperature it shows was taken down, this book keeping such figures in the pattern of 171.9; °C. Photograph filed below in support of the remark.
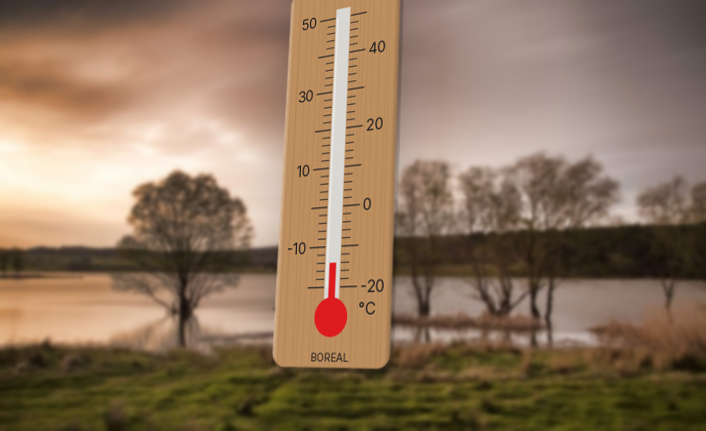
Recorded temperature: -14; °C
